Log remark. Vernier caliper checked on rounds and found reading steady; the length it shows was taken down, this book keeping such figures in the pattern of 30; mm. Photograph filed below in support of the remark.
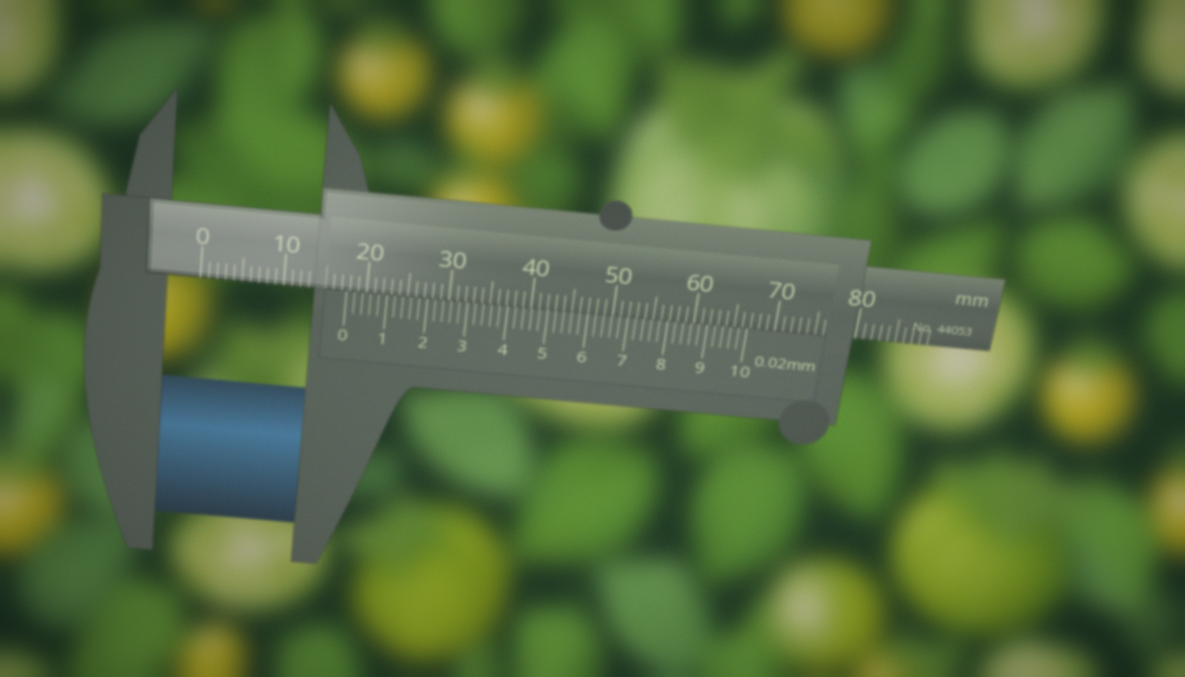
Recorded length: 17.6; mm
